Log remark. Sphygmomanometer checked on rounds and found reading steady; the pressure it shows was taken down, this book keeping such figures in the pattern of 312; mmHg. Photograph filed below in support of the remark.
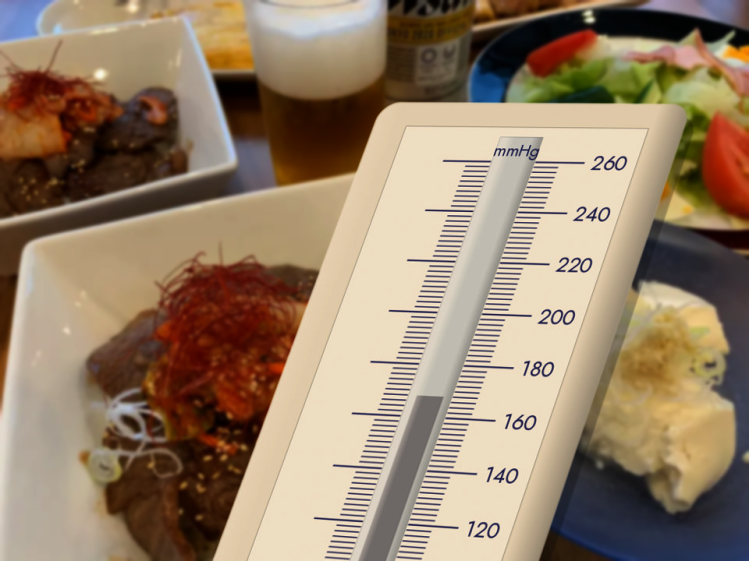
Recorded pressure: 168; mmHg
